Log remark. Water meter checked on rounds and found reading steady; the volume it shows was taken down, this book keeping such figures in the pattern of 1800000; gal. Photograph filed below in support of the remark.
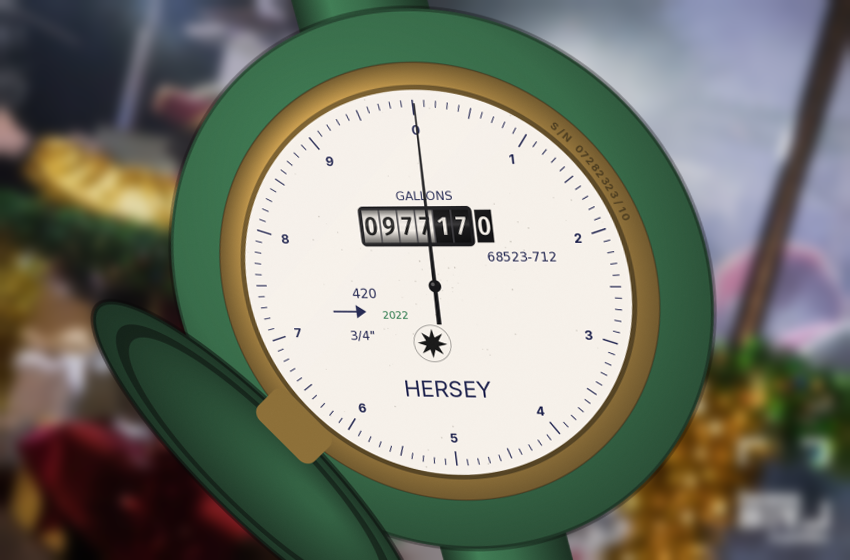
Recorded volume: 977170.0; gal
